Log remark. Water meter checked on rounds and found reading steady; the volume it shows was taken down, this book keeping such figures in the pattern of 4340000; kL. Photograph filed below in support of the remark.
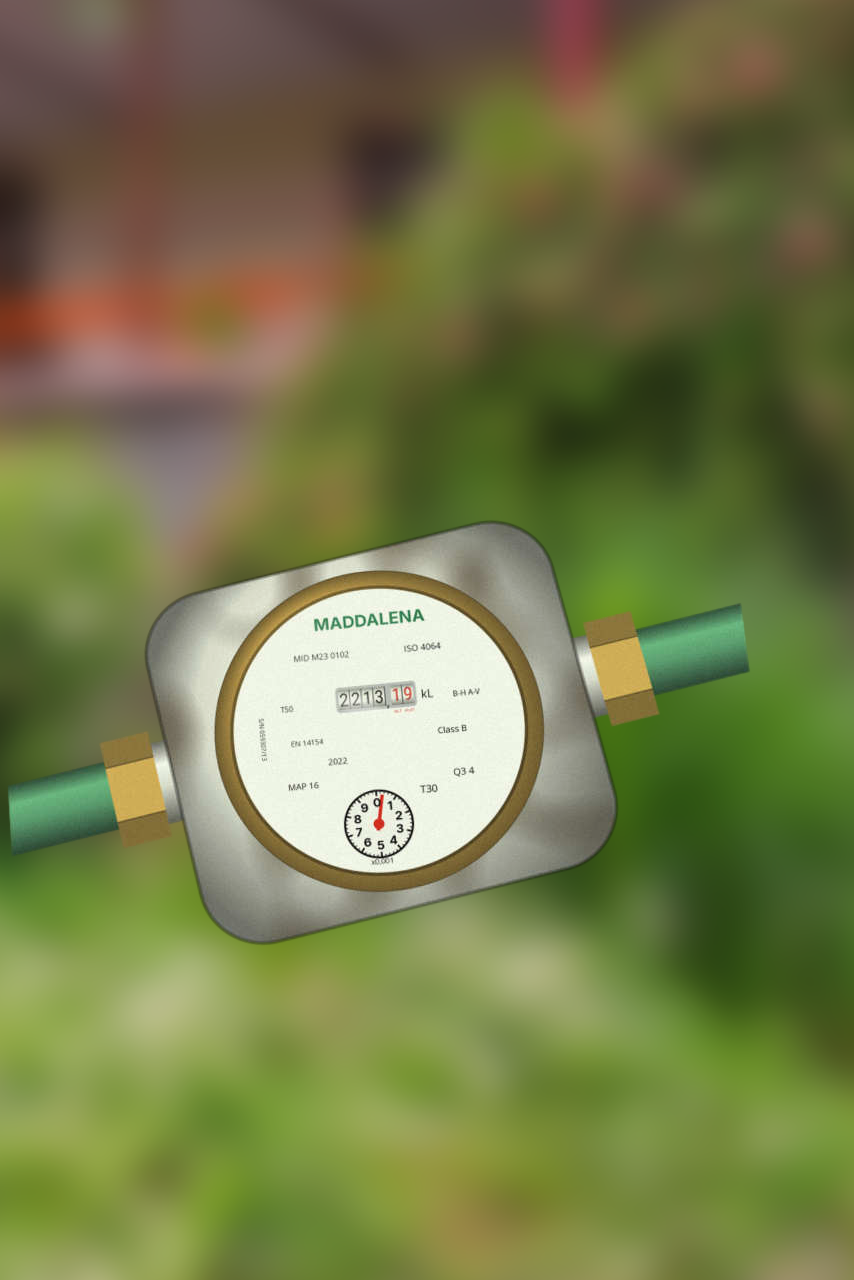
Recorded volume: 2213.190; kL
